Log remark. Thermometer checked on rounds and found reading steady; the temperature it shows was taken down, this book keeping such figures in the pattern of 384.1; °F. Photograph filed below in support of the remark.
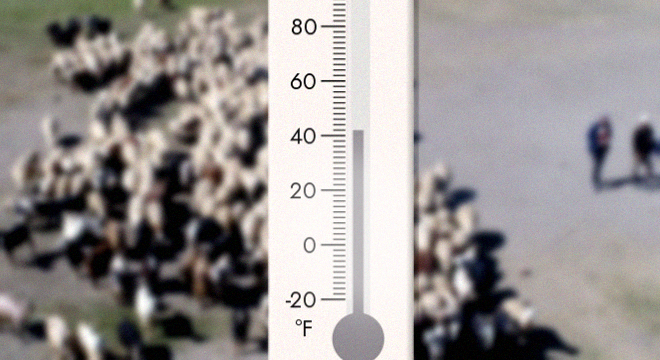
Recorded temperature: 42; °F
